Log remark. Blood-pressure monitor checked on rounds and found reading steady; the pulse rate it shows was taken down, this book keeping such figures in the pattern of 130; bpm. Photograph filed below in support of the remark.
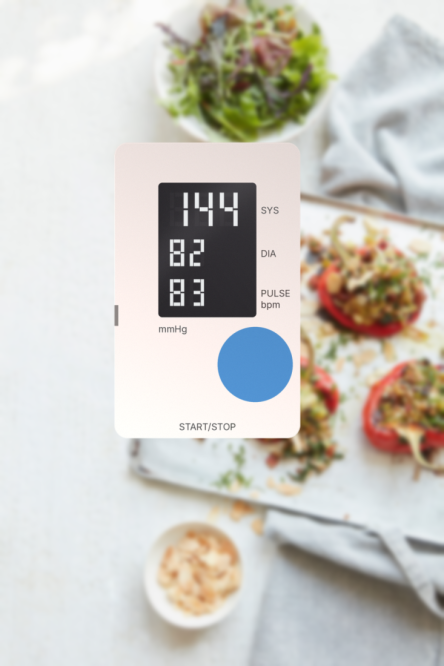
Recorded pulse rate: 83; bpm
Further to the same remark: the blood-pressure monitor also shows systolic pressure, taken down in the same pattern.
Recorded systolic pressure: 144; mmHg
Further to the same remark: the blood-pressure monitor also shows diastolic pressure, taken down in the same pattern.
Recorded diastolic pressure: 82; mmHg
